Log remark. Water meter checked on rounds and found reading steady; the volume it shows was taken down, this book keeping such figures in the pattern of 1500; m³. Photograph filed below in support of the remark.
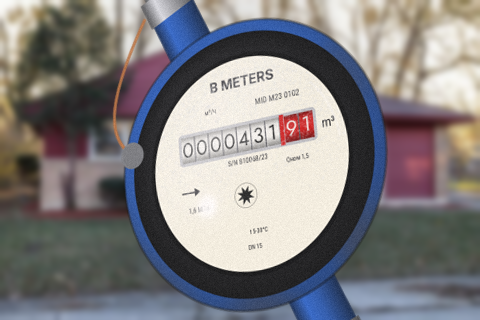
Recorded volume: 431.91; m³
